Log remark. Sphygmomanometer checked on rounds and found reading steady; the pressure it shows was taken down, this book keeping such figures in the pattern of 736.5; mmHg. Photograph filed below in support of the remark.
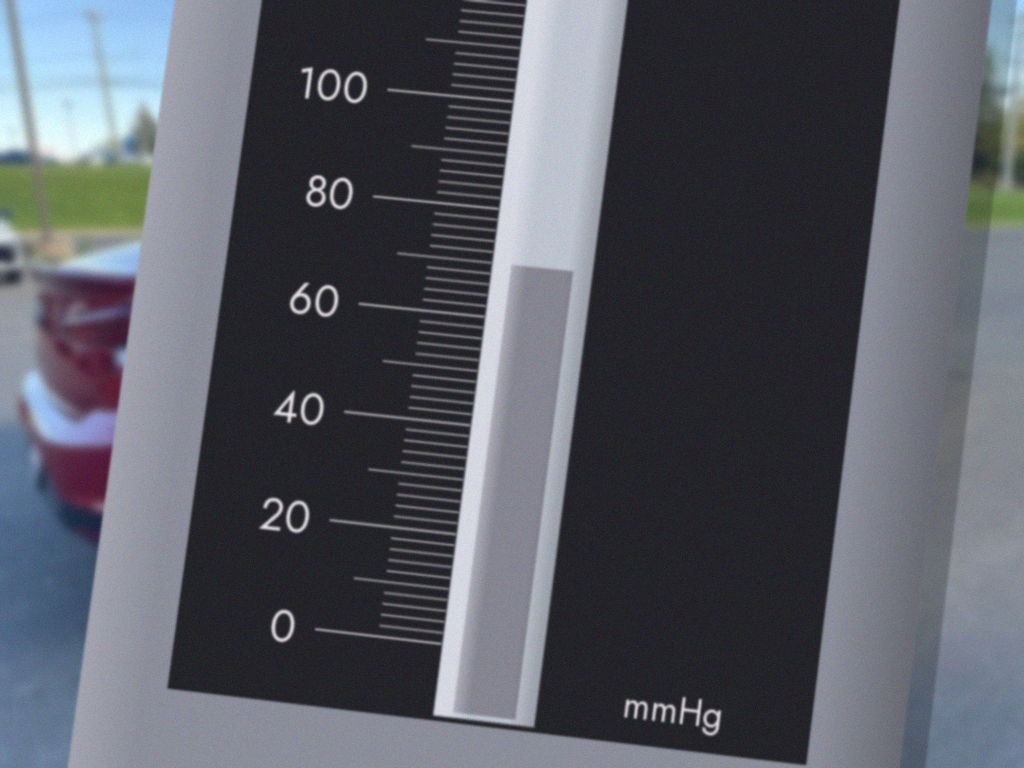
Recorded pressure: 70; mmHg
